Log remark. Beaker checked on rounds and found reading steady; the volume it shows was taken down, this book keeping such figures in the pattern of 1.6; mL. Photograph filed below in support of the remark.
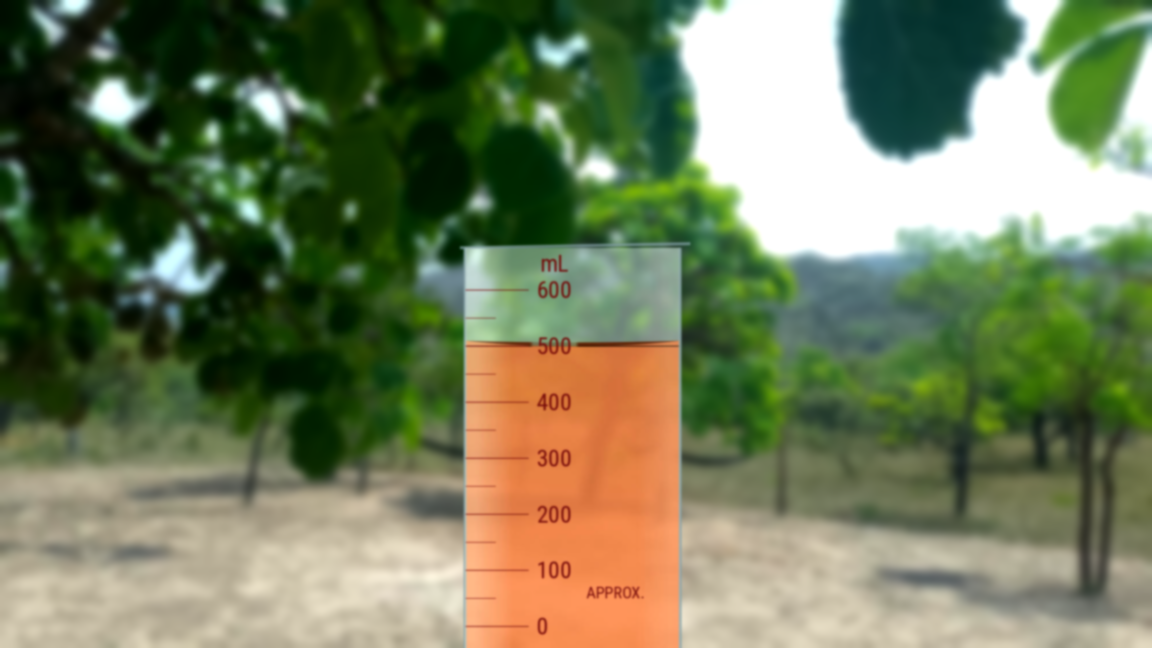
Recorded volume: 500; mL
